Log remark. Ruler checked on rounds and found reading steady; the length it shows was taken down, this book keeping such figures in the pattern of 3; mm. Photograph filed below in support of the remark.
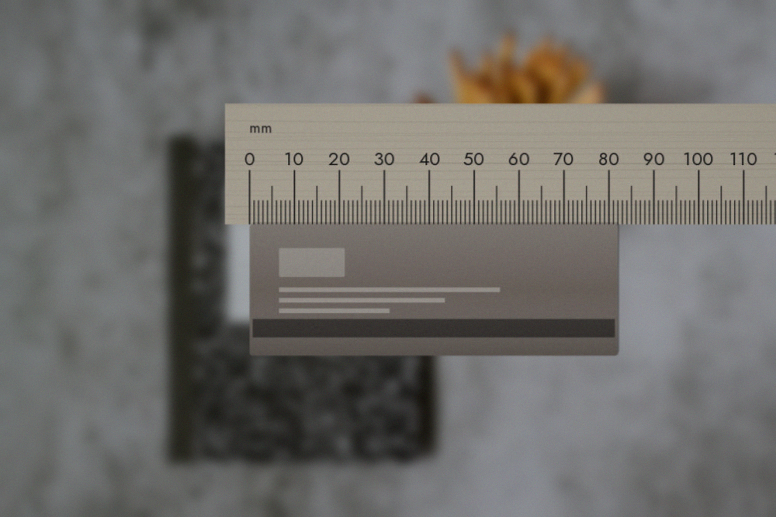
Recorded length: 82; mm
